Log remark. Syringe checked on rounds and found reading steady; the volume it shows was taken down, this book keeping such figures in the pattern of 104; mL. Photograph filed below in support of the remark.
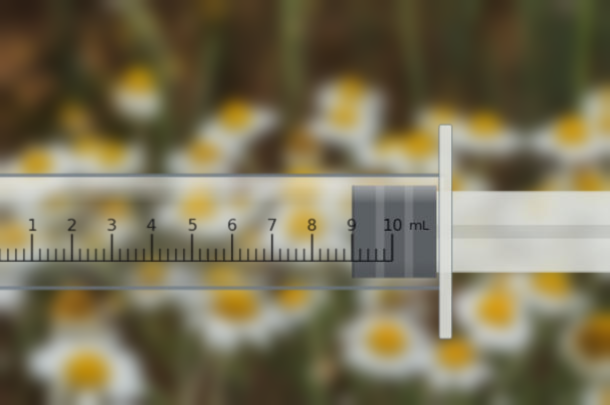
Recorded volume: 9; mL
